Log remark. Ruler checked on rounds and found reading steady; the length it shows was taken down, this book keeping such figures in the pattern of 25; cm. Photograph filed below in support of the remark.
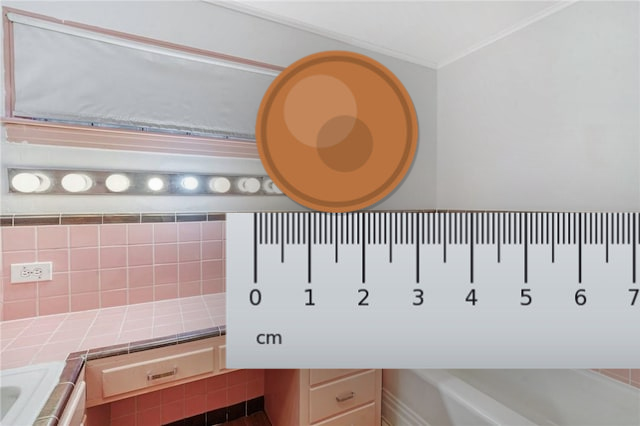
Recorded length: 3; cm
